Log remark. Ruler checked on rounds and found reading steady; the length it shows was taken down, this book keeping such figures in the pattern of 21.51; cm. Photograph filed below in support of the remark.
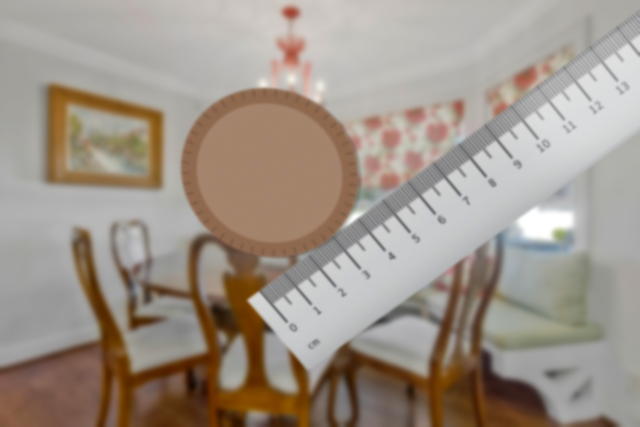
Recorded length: 5.5; cm
